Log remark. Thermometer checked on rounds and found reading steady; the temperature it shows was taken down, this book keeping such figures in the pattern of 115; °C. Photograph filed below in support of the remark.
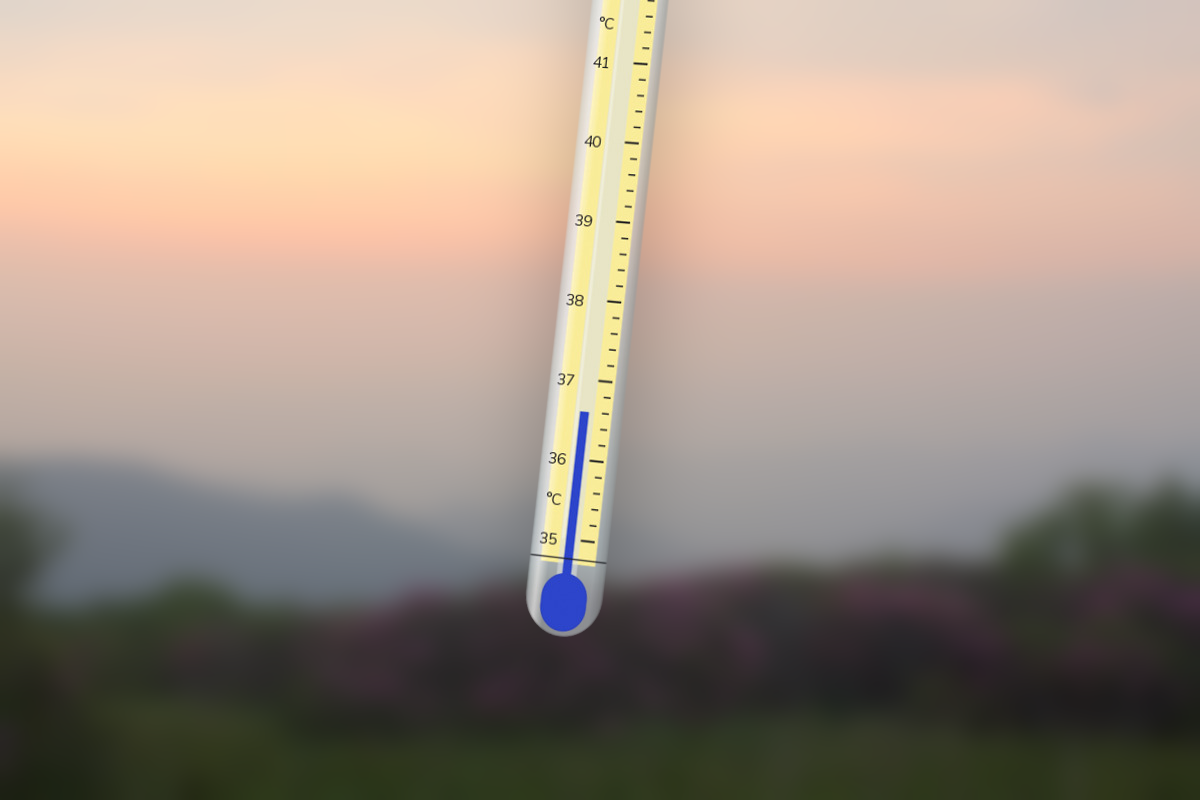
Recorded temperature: 36.6; °C
